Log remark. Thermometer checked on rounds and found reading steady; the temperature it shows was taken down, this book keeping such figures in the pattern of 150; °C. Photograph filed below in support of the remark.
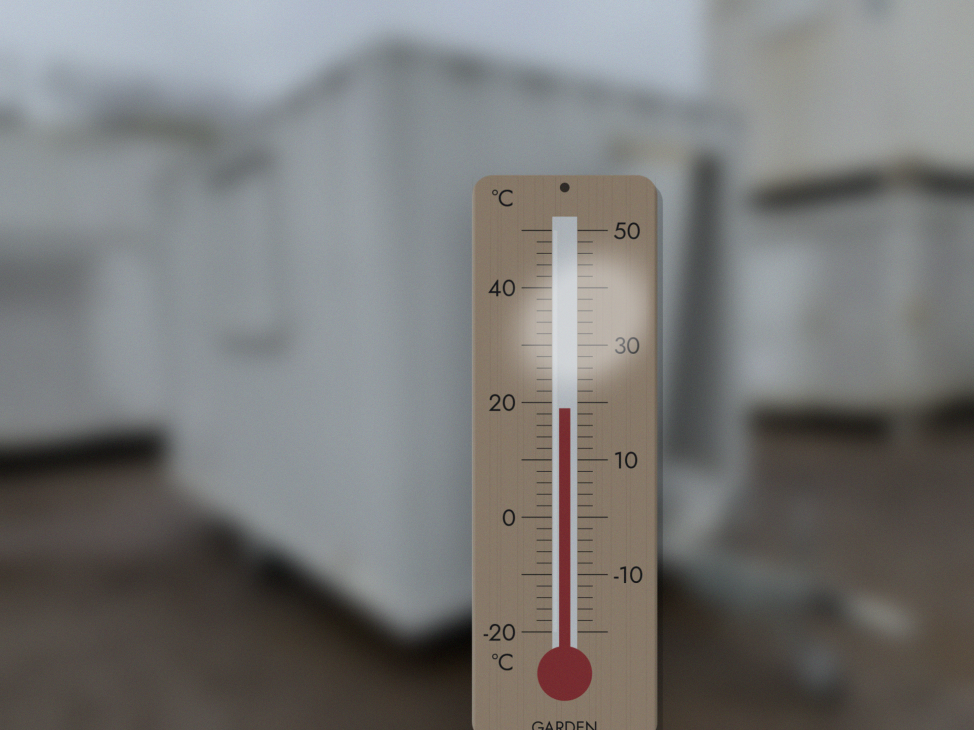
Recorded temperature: 19; °C
